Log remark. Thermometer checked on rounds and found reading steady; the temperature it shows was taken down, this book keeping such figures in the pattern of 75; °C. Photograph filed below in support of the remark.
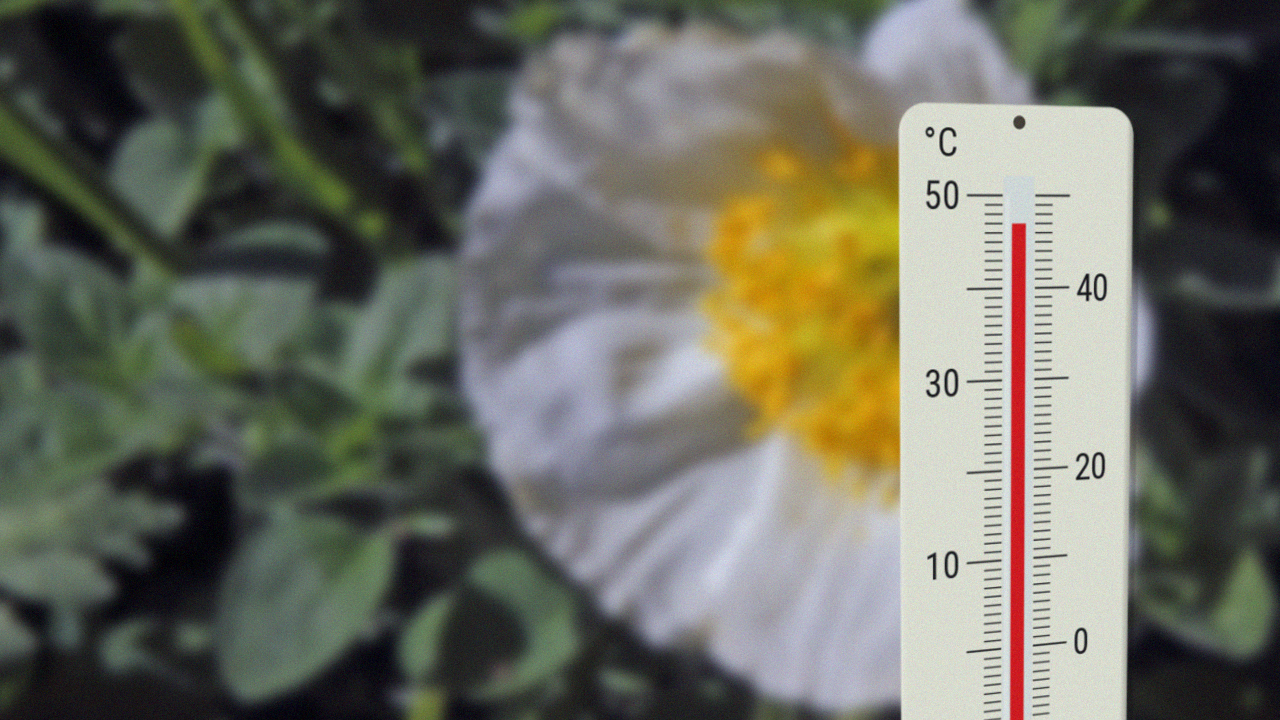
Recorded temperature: 47; °C
